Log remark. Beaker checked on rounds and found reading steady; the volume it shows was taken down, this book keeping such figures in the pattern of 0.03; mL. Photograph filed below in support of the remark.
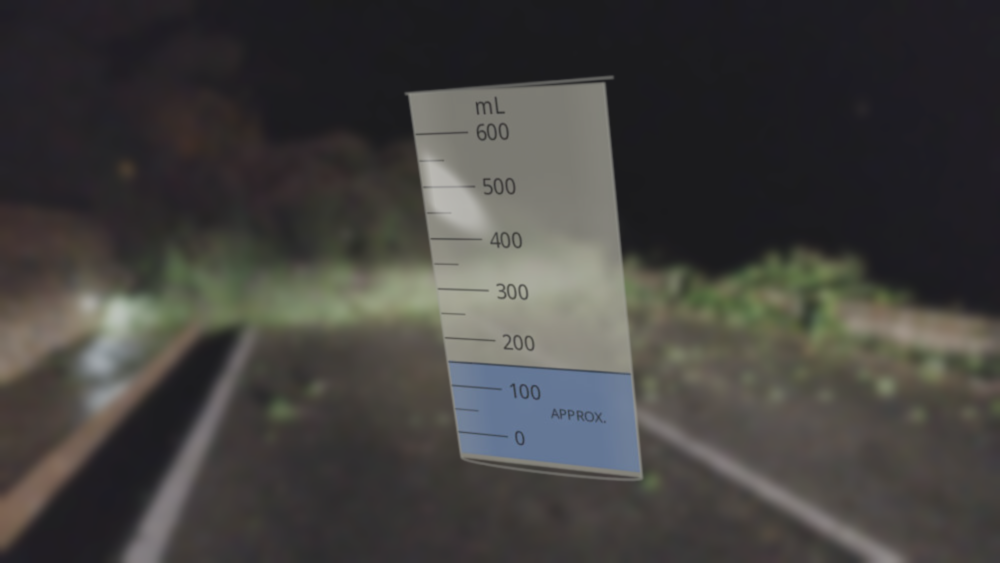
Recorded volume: 150; mL
